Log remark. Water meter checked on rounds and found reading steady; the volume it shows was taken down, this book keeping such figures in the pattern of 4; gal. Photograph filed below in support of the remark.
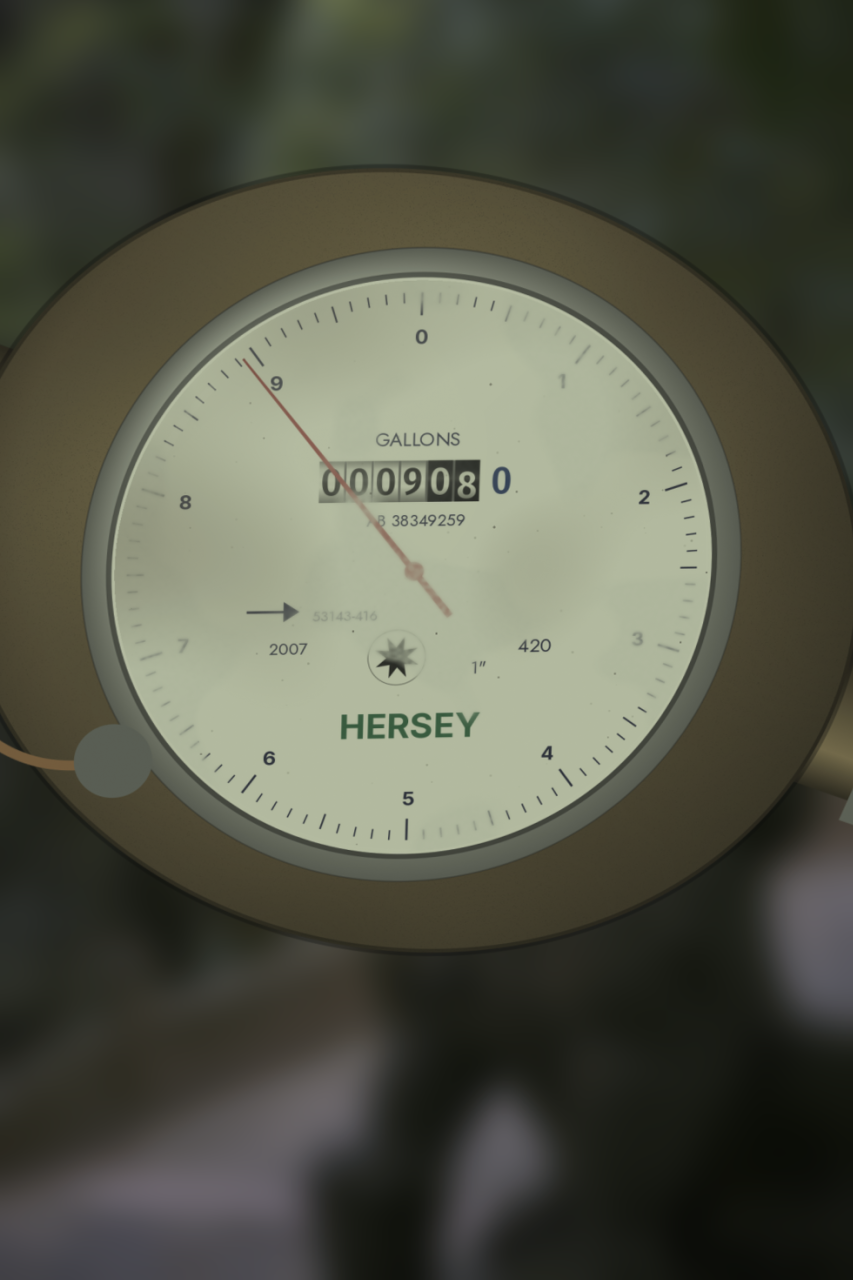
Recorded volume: 9078.9; gal
